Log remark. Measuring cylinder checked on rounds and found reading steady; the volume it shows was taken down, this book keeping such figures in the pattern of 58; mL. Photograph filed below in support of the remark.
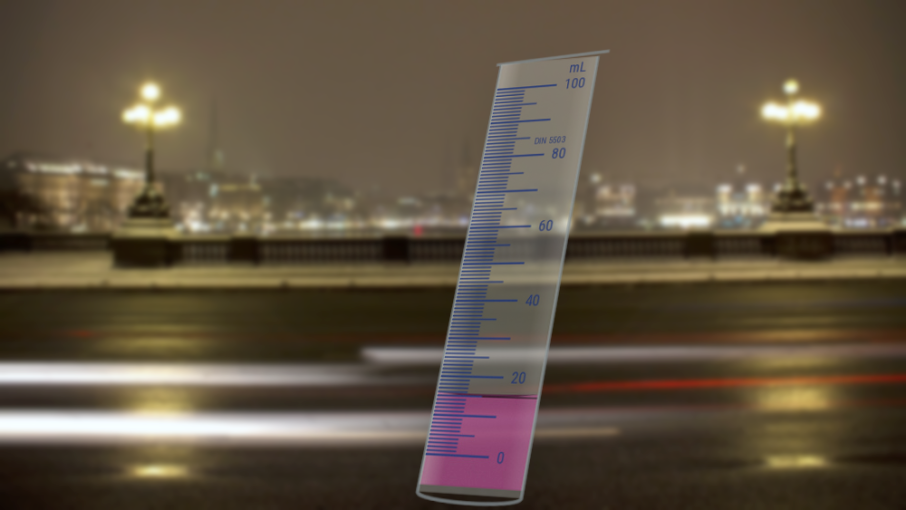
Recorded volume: 15; mL
